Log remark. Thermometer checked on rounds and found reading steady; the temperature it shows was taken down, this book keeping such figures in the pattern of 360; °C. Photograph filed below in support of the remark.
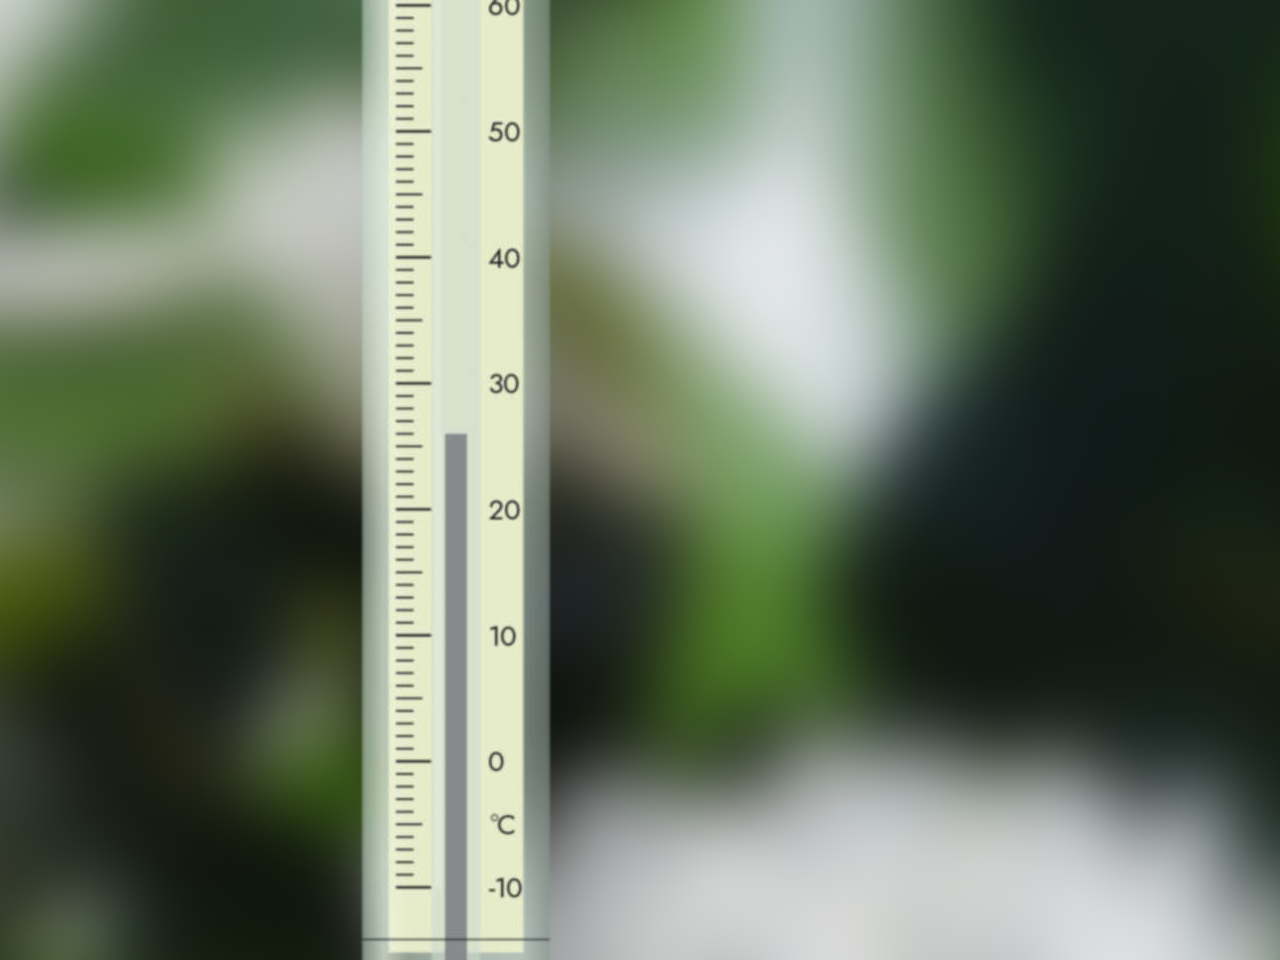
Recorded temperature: 26; °C
